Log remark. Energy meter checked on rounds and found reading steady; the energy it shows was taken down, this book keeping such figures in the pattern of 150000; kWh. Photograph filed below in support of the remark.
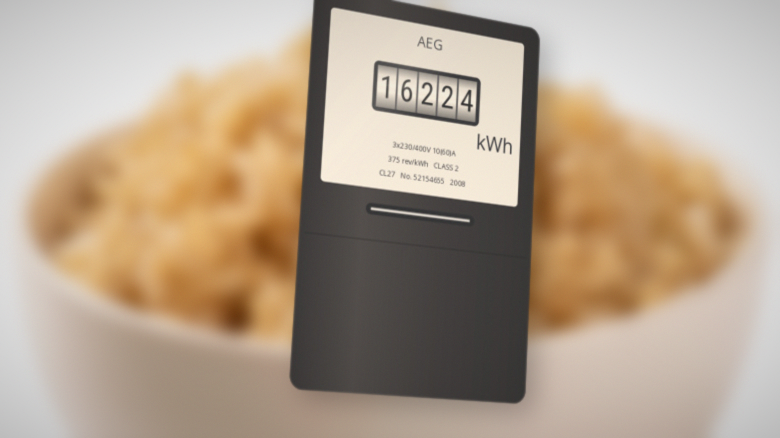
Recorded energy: 16224; kWh
